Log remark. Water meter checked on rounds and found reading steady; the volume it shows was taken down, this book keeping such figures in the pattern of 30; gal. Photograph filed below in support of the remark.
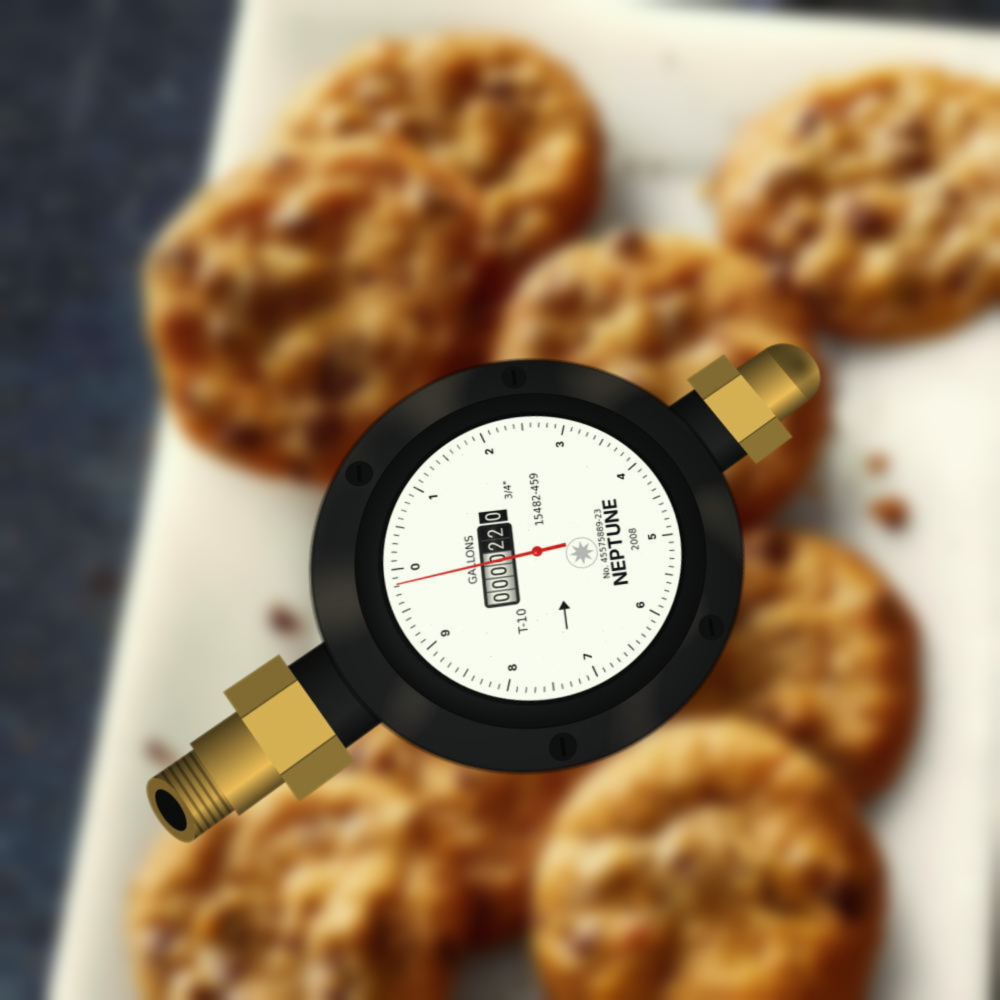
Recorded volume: 219.8; gal
